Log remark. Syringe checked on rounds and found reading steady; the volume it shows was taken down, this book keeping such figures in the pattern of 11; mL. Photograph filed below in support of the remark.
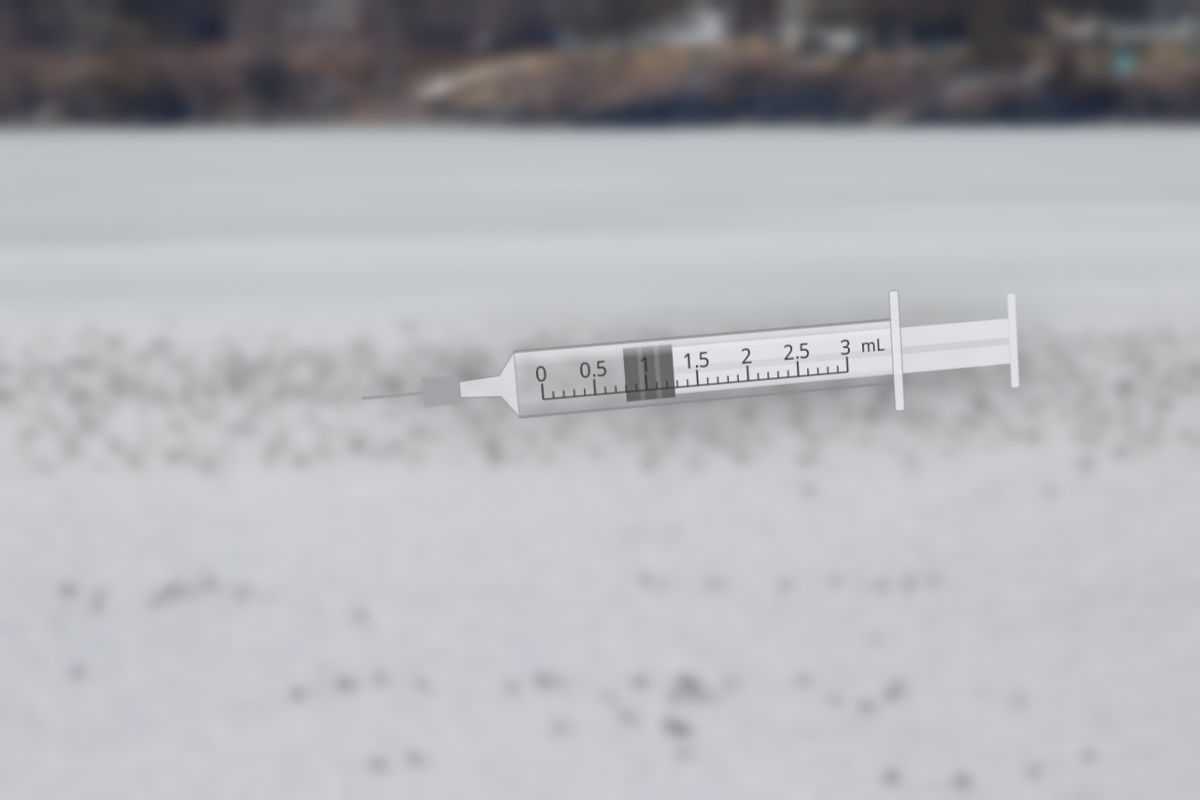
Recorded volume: 0.8; mL
